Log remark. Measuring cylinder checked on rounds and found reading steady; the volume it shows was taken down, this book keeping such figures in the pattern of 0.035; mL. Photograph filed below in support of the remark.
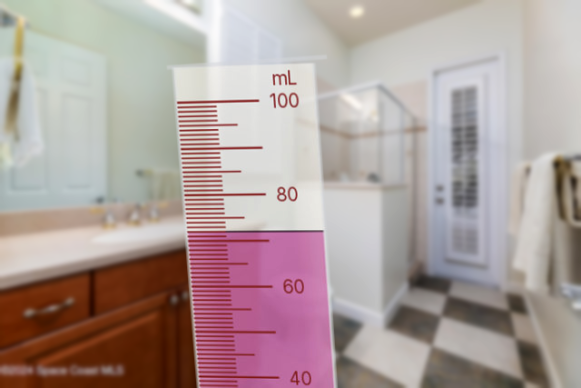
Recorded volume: 72; mL
